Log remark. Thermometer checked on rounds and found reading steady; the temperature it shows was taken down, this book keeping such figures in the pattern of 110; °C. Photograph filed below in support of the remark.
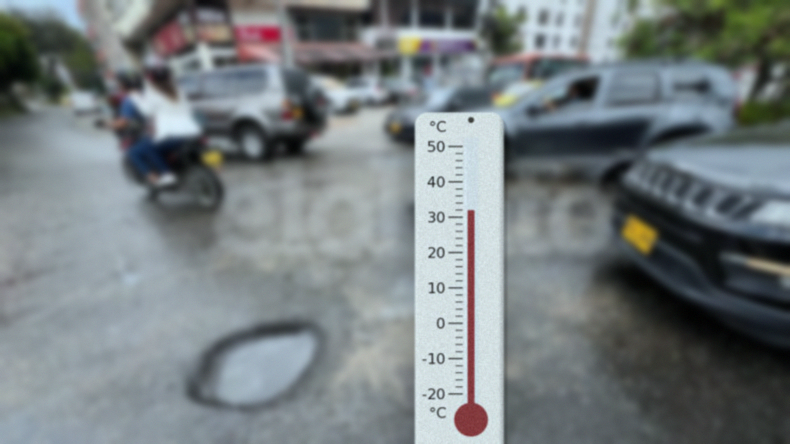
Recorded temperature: 32; °C
